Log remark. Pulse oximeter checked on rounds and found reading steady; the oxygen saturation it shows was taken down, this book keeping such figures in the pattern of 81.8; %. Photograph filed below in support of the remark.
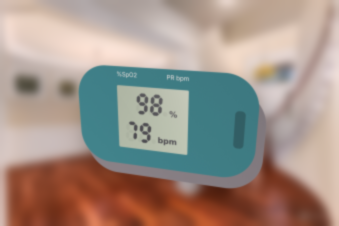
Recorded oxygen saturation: 98; %
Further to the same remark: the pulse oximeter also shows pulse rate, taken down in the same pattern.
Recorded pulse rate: 79; bpm
